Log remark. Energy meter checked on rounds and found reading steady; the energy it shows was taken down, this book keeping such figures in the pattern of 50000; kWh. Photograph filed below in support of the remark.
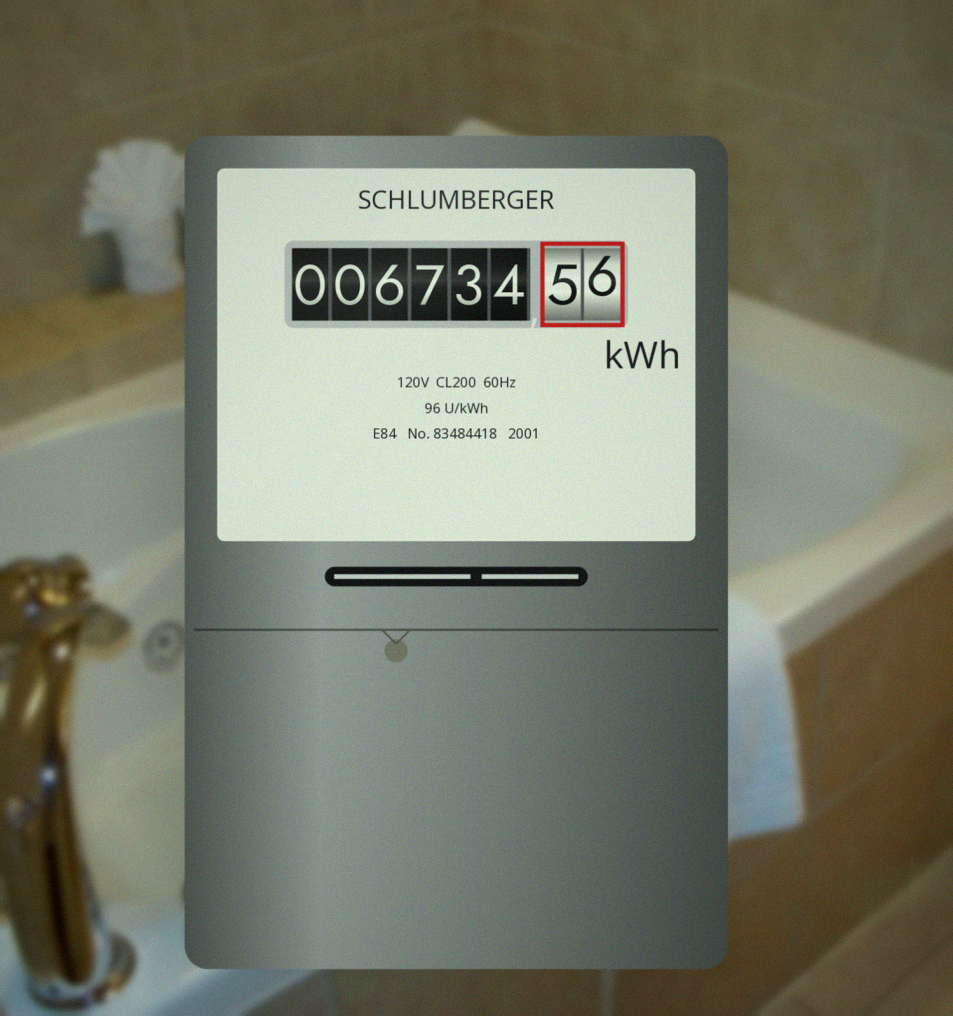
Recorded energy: 6734.56; kWh
